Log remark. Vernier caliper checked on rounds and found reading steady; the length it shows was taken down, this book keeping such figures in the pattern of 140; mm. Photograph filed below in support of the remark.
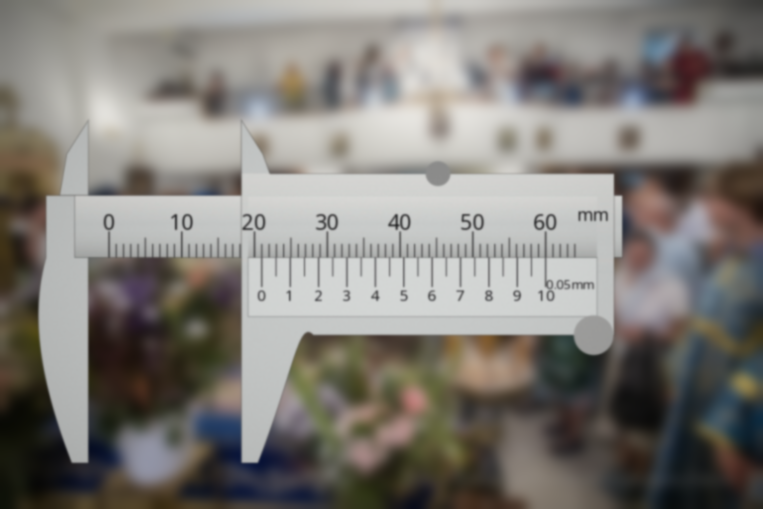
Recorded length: 21.0; mm
